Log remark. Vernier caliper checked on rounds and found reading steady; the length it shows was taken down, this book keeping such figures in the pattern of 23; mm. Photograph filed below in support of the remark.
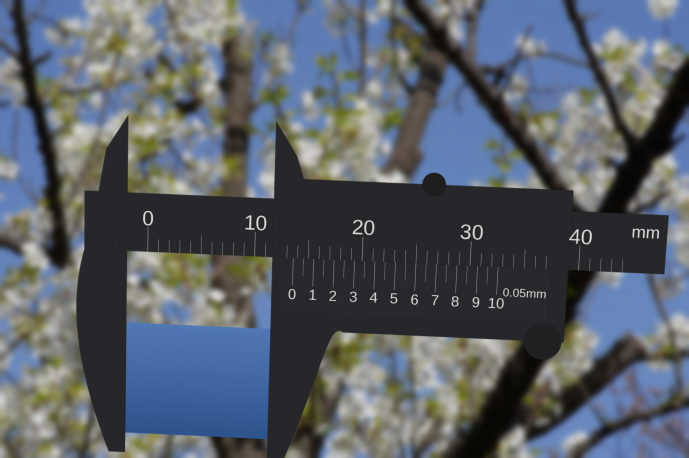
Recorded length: 13.6; mm
